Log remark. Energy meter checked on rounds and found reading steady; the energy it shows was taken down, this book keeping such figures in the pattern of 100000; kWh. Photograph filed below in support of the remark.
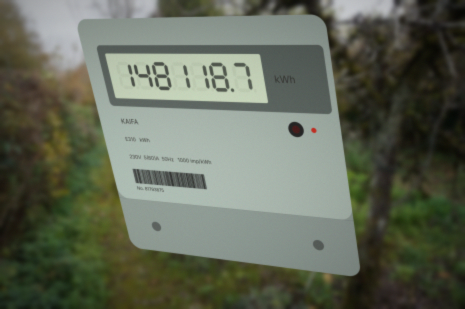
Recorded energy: 148118.7; kWh
